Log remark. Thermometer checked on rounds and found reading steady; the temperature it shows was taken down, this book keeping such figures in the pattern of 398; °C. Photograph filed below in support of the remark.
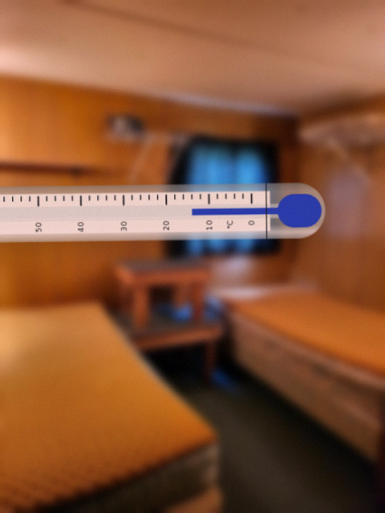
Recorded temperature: 14; °C
